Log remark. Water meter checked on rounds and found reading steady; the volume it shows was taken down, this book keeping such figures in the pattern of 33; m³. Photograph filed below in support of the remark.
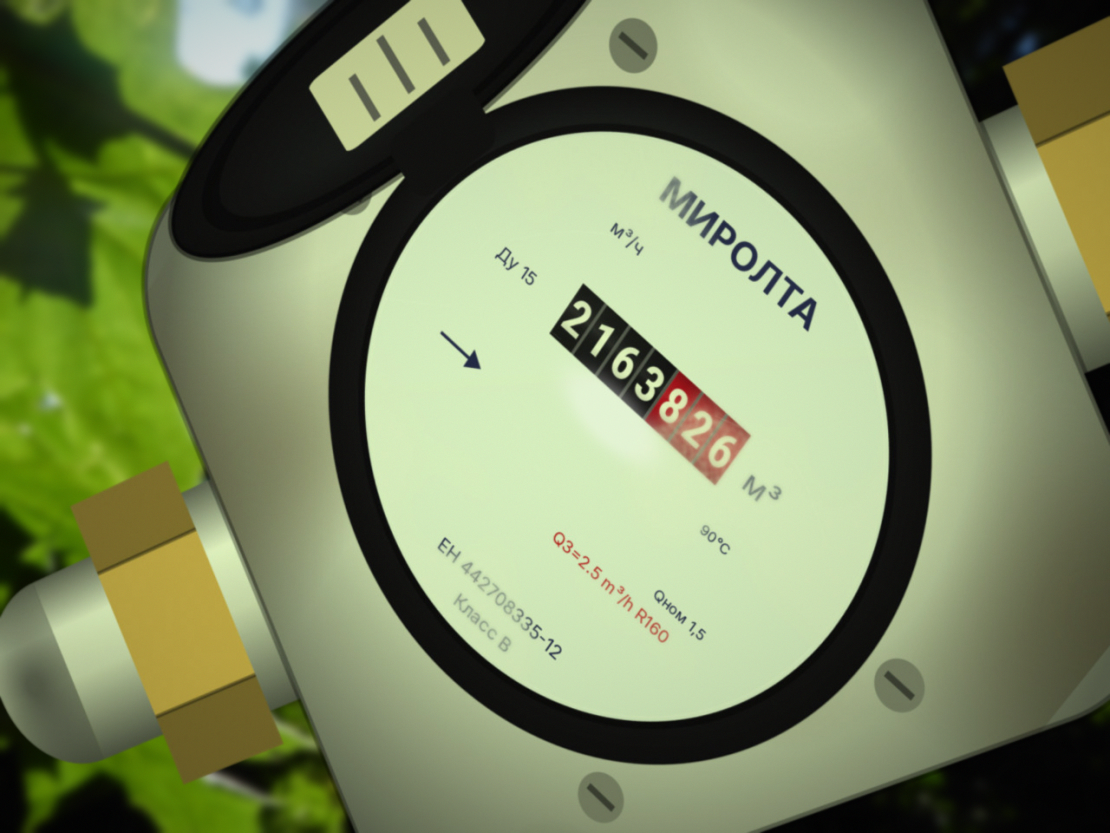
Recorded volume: 2163.826; m³
